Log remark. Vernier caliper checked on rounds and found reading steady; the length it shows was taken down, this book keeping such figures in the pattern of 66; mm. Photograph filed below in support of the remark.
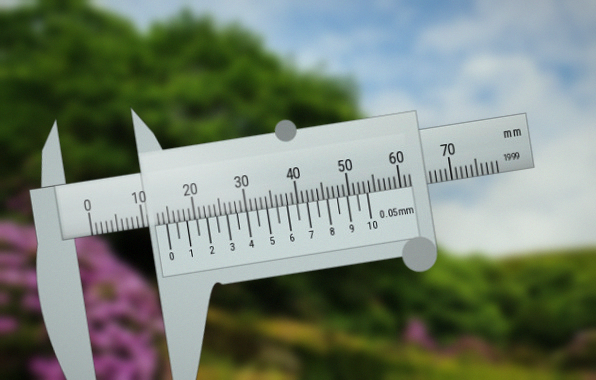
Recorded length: 14.5; mm
